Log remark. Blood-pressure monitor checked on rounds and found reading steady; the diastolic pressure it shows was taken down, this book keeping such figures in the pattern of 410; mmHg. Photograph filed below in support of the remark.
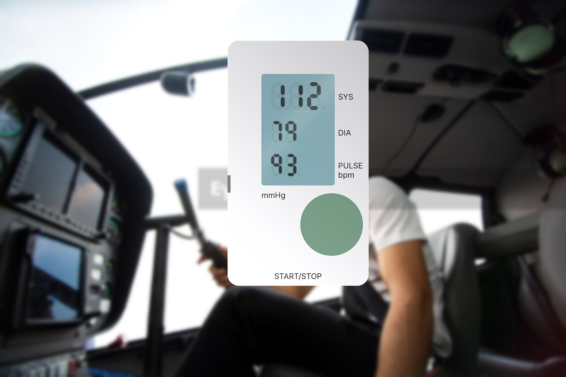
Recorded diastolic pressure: 79; mmHg
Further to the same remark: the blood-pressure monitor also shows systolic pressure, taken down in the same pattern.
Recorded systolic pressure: 112; mmHg
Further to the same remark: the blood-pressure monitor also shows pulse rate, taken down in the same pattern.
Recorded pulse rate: 93; bpm
